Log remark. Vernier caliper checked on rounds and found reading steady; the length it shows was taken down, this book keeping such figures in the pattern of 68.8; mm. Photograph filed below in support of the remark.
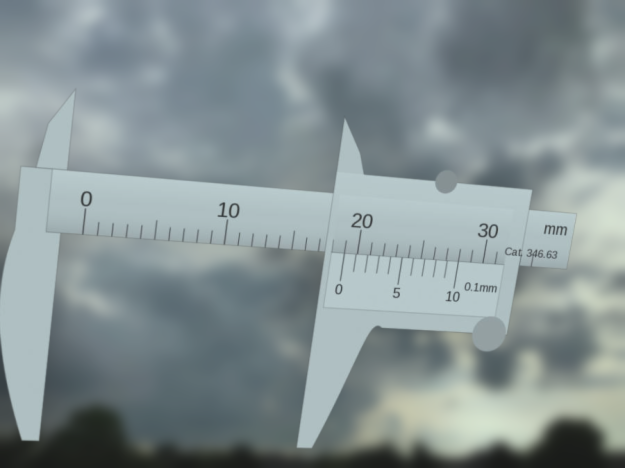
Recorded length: 19.0; mm
